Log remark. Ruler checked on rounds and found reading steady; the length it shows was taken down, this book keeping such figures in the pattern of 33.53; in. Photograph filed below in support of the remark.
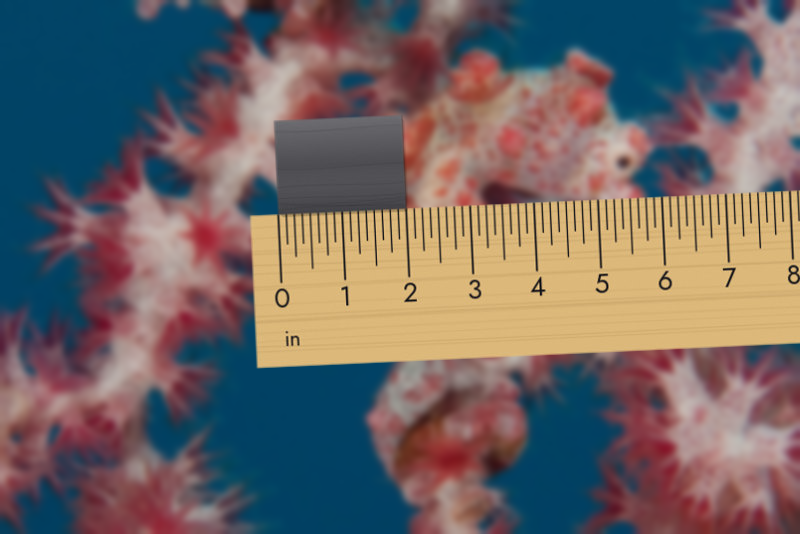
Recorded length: 2; in
